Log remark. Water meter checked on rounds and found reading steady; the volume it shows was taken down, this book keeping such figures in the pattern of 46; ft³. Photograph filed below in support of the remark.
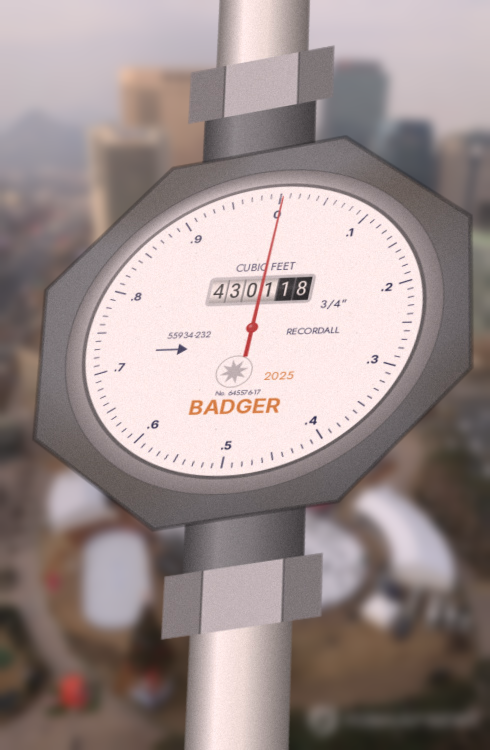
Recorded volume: 430118.00; ft³
